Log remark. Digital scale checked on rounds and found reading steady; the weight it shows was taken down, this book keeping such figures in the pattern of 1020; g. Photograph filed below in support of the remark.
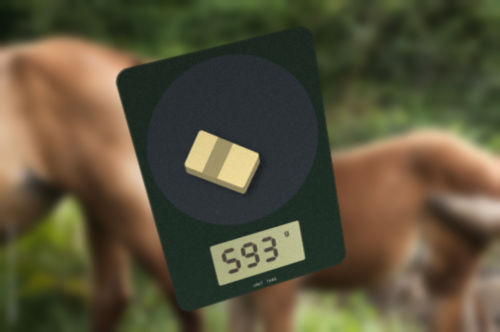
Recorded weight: 593; g
